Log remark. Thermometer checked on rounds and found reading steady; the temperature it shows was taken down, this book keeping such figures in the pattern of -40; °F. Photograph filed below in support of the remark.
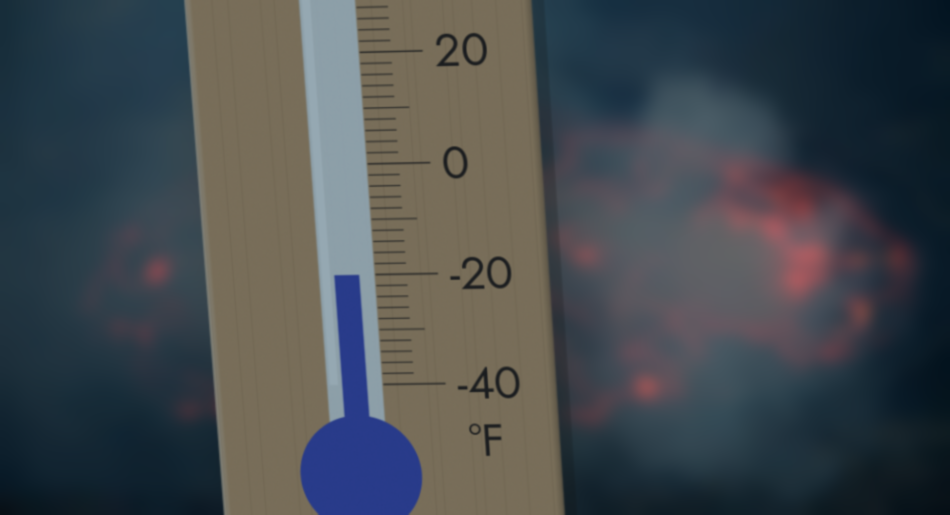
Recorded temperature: -20; °F
